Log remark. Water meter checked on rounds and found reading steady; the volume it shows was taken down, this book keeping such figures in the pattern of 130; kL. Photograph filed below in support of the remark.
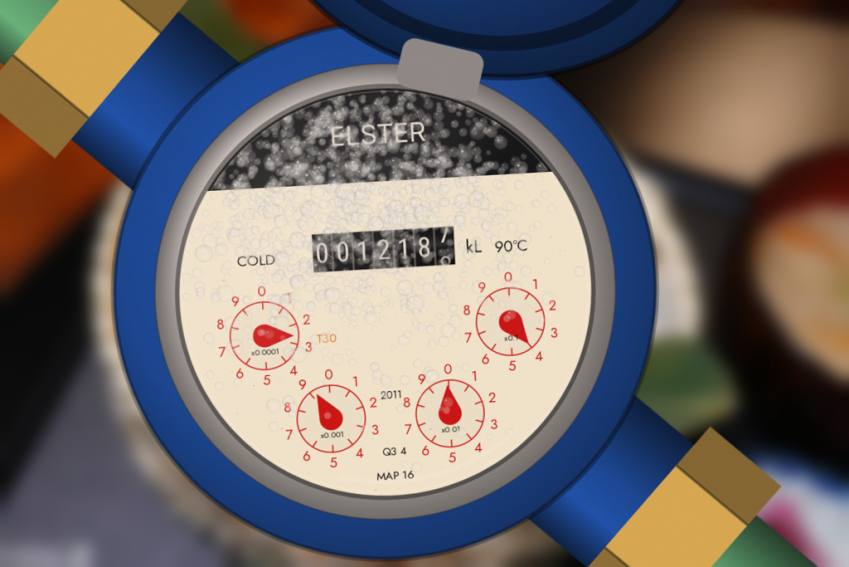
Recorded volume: 12187.3992; kL
